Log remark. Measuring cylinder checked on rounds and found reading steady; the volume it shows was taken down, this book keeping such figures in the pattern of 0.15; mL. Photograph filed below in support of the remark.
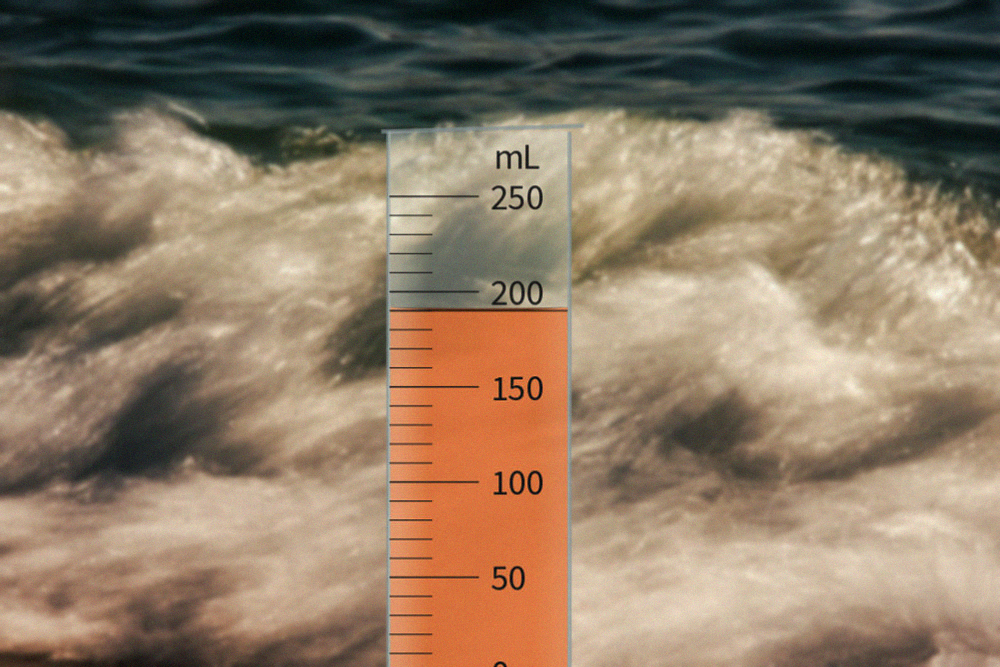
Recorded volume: 190; mL
